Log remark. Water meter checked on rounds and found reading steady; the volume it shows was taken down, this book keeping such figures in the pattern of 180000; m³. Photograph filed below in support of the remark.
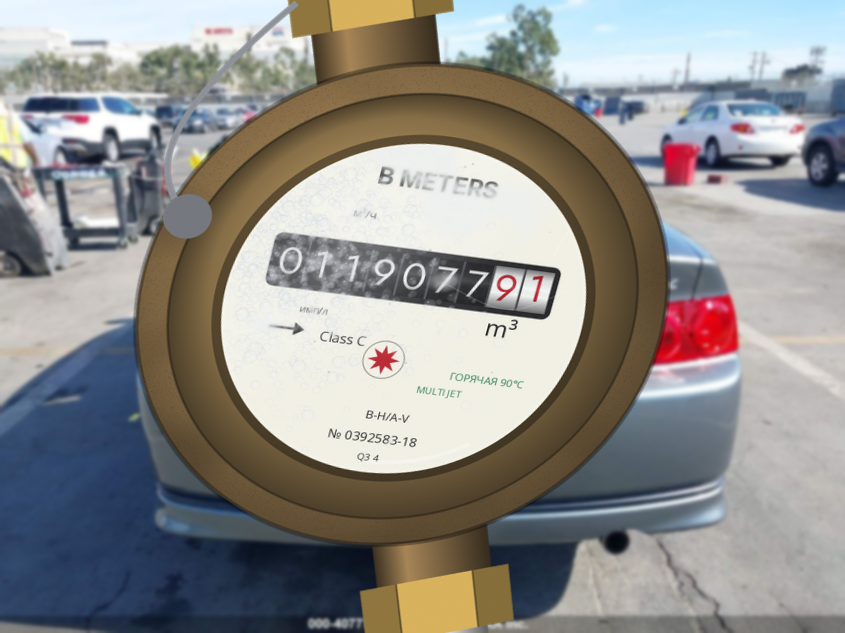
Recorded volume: 119077.91; m³
